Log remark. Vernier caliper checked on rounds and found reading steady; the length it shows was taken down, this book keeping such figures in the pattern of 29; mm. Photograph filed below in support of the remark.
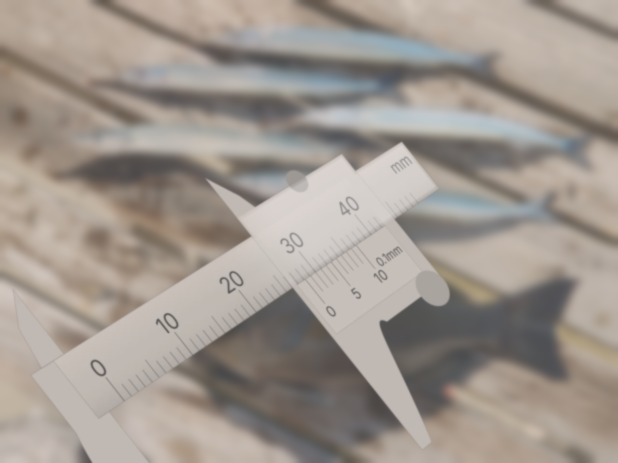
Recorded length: 28.2; mm
